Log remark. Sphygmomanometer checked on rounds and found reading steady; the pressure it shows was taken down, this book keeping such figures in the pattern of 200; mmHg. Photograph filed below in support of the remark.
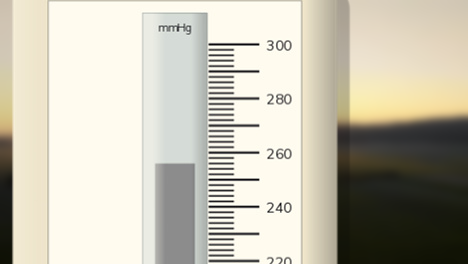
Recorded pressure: 256; mmHg
